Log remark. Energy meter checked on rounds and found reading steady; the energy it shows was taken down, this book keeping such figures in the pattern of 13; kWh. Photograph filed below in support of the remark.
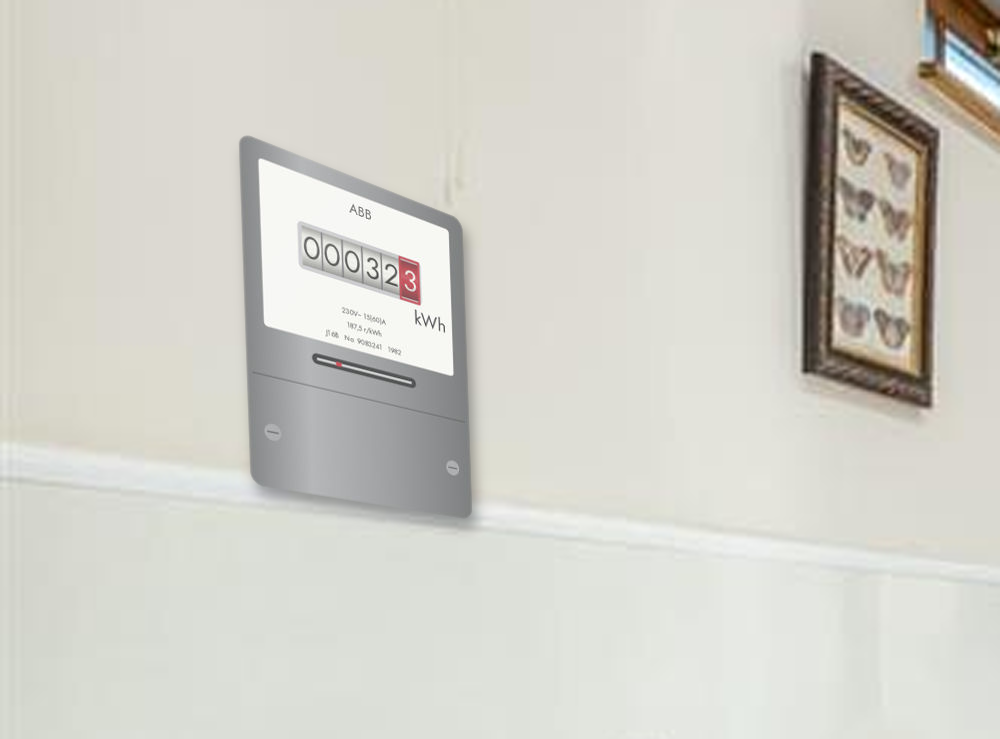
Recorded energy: 32.3; kWh
